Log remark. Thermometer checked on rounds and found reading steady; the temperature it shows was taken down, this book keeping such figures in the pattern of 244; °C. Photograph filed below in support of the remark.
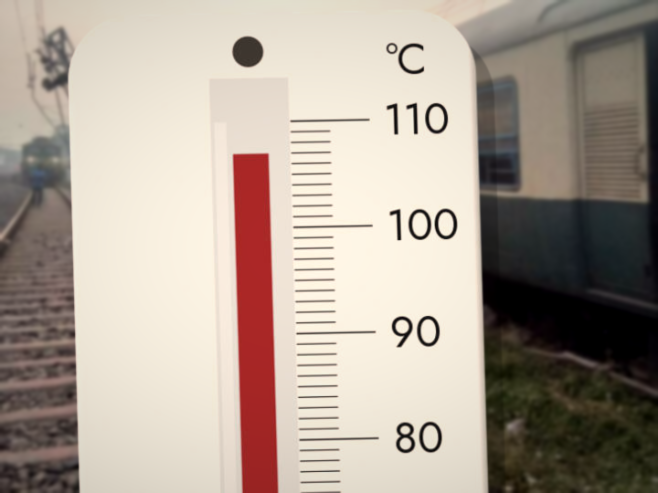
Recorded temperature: 107; °C
